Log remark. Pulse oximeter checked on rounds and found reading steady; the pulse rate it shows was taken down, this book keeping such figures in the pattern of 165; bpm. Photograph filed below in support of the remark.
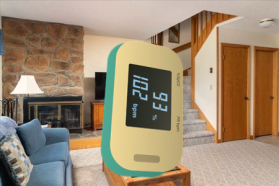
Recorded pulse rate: 102; bpm
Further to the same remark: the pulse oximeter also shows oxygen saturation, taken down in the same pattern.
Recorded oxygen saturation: 93; %
